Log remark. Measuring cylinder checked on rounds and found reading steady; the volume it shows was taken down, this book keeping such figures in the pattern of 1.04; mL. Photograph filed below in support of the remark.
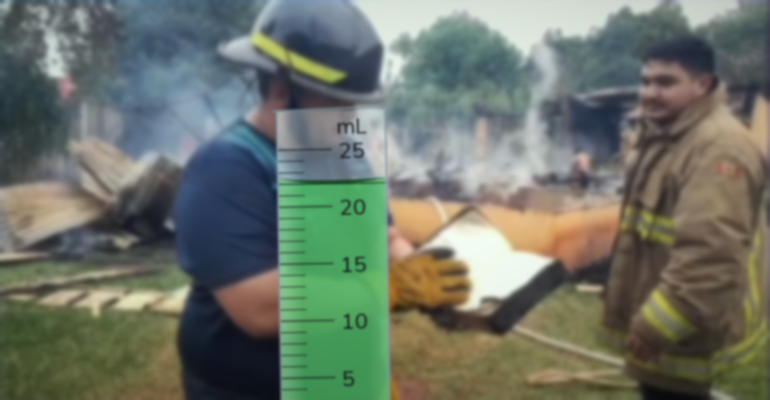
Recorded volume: 22; mL
